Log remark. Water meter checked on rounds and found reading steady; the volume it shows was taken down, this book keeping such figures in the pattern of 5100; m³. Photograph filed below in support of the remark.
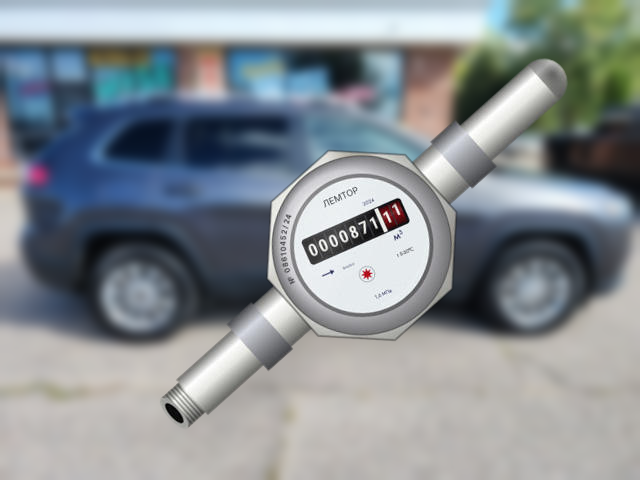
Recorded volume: 871.11; m³
